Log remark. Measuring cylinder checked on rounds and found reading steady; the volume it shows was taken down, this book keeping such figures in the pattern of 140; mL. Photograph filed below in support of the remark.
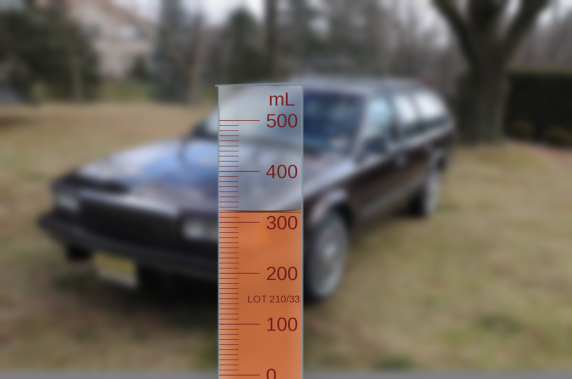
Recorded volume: 320; mL
